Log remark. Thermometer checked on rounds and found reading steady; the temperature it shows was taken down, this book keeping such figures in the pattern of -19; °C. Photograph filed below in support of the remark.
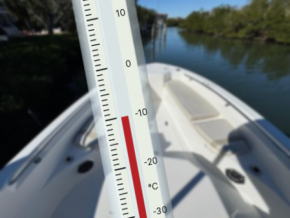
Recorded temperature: -10; °C
